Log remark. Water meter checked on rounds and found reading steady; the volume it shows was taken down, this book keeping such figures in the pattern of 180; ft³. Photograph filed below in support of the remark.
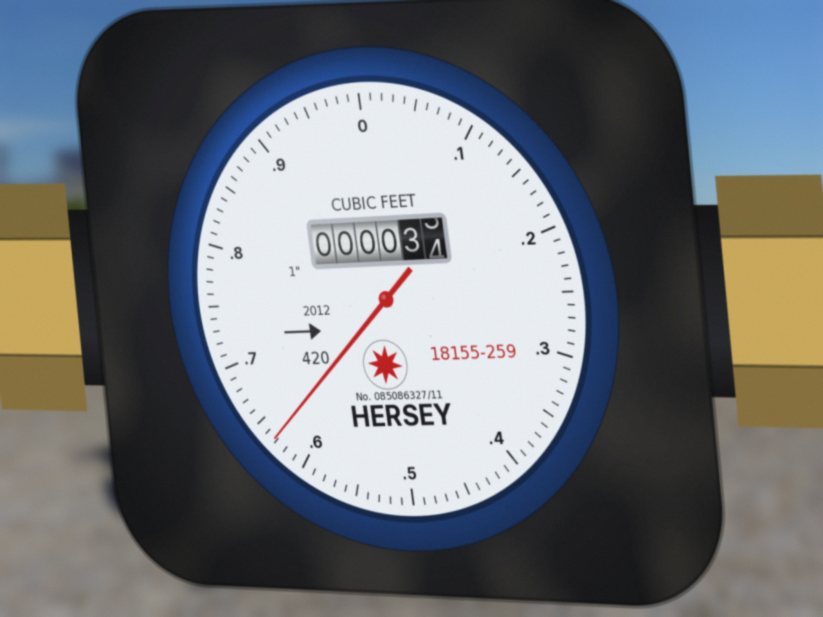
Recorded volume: 33.63; ft³
